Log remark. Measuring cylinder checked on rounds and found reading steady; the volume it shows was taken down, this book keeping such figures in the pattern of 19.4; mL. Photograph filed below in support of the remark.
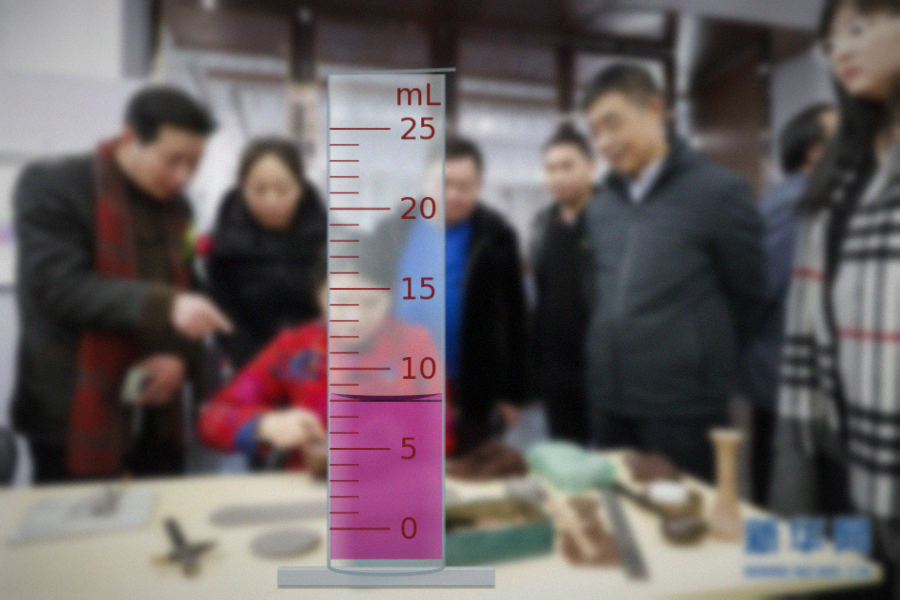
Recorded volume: 8; mL
